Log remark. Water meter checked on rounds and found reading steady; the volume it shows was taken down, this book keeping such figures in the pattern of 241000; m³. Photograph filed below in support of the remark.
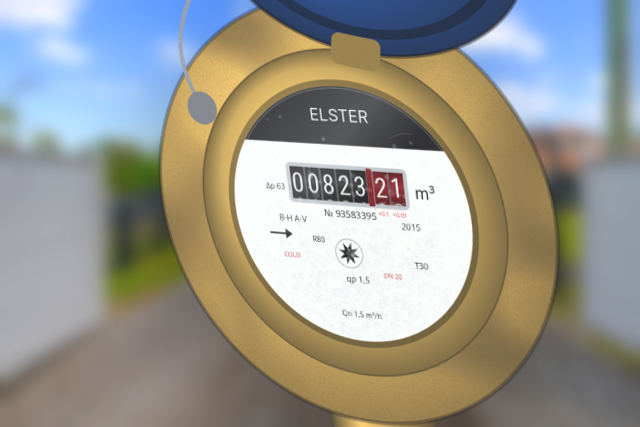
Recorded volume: 823.21; m³
